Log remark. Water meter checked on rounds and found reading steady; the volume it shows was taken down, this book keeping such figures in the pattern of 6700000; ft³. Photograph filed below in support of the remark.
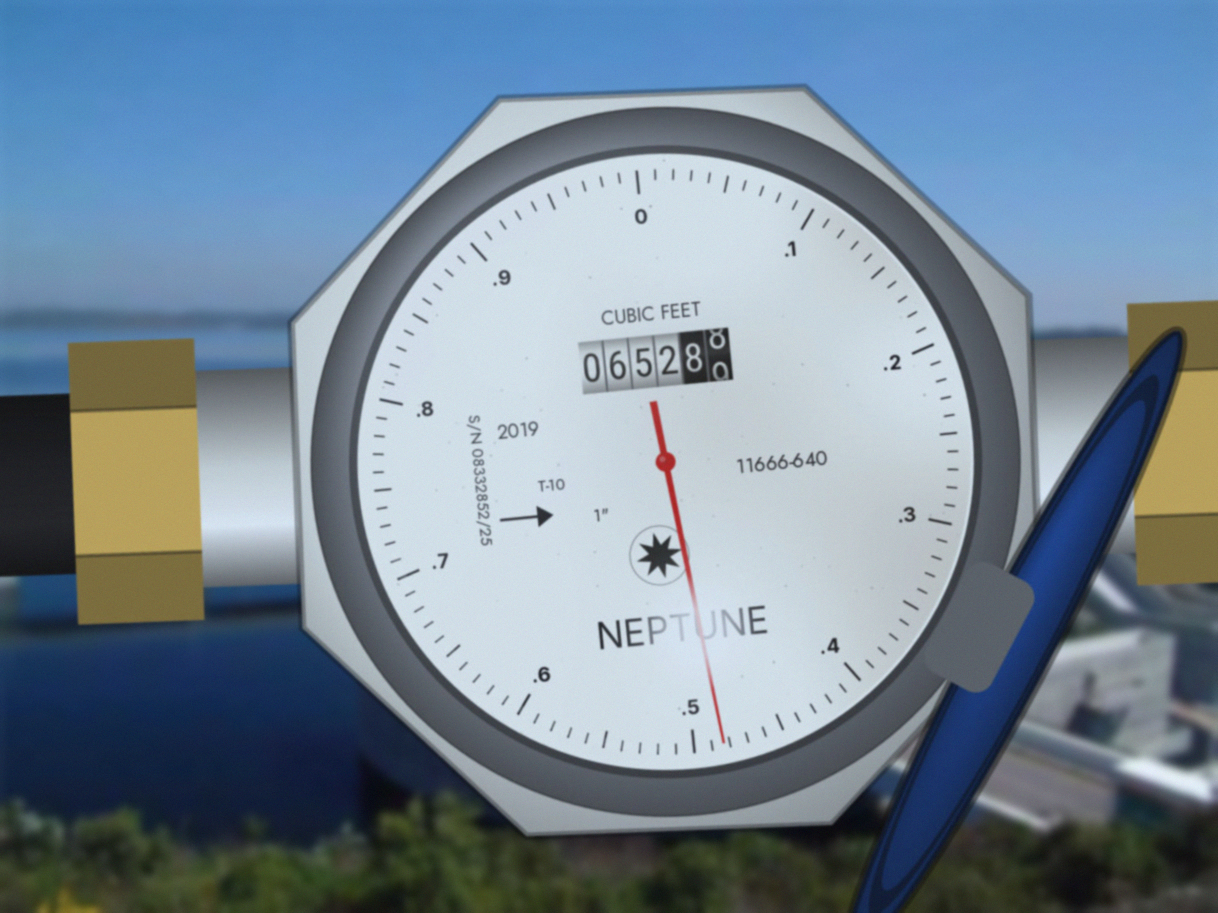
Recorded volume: 65288.48; ft³
